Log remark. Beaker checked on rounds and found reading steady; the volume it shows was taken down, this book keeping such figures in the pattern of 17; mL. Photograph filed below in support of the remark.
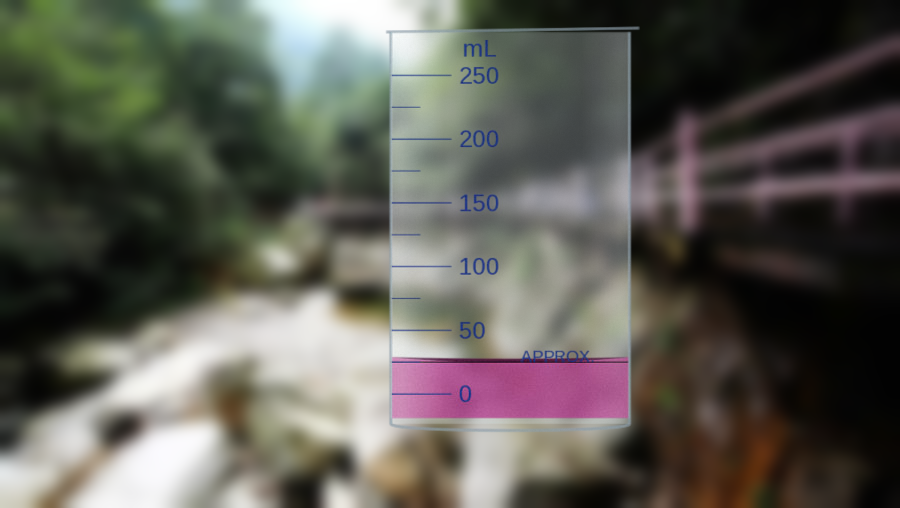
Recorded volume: 25; mL
